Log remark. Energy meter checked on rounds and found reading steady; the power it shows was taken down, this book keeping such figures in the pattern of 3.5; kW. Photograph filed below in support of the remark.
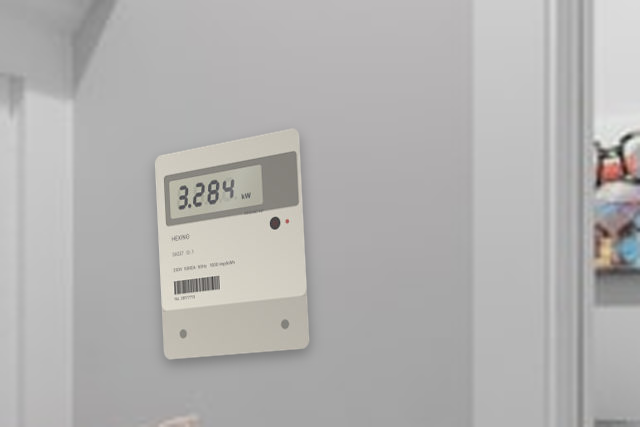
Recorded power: 3.284; kW
